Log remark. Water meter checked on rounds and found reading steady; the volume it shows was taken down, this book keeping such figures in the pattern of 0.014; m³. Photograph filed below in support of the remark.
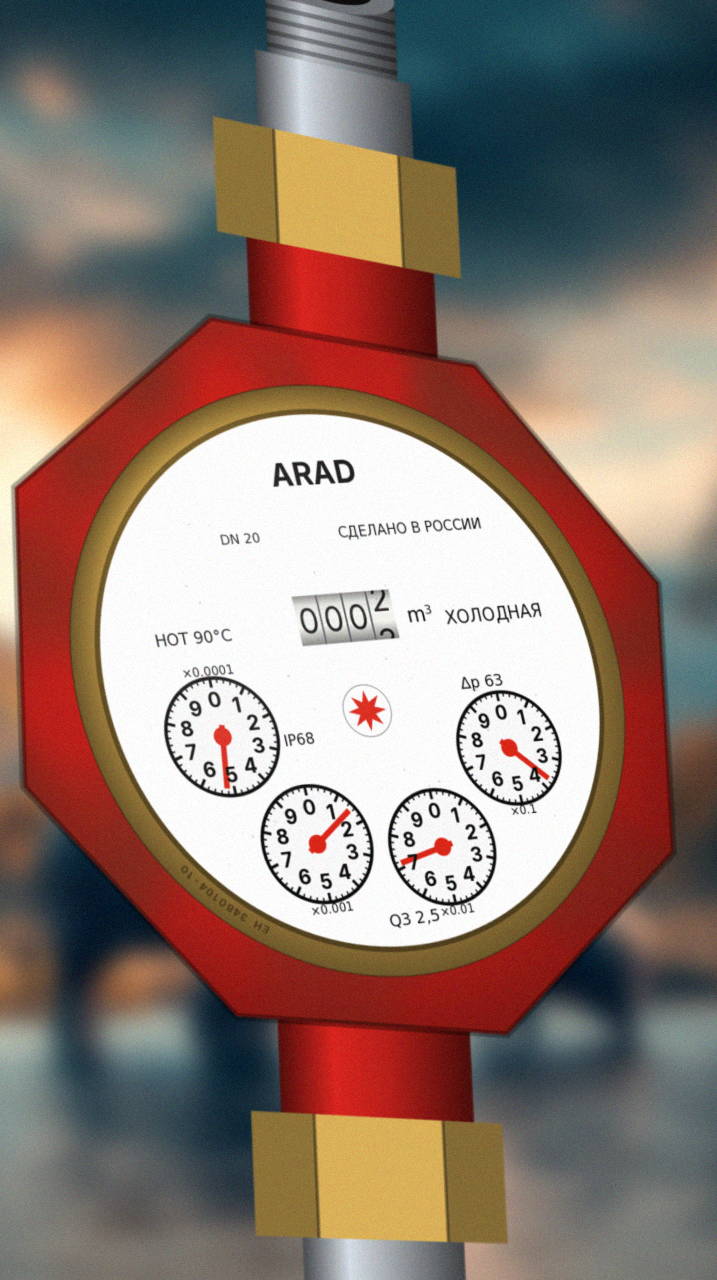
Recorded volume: 2.3715; m³
